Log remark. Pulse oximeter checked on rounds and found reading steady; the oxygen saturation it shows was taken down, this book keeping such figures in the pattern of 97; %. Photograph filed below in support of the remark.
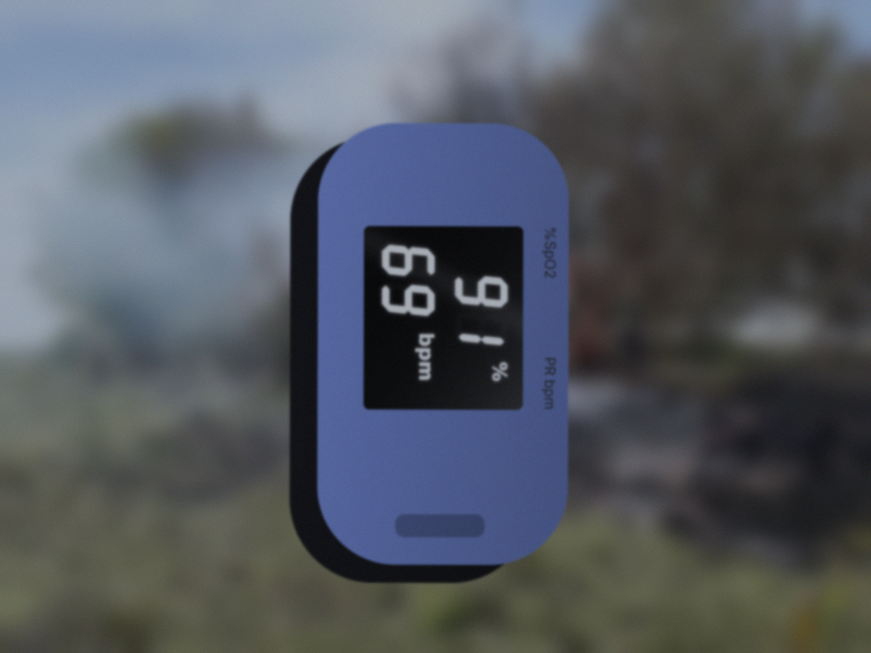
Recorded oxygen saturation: 91; %
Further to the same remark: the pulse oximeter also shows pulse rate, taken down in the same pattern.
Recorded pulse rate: 69; bpm
